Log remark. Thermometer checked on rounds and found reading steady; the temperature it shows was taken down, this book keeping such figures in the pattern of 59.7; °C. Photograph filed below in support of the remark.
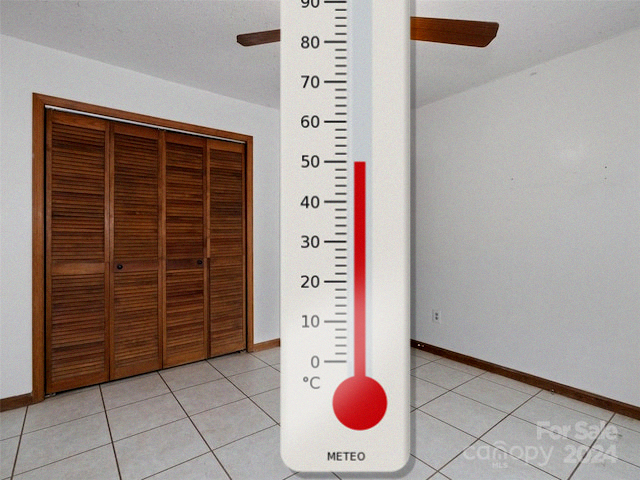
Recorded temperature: 50; °C
